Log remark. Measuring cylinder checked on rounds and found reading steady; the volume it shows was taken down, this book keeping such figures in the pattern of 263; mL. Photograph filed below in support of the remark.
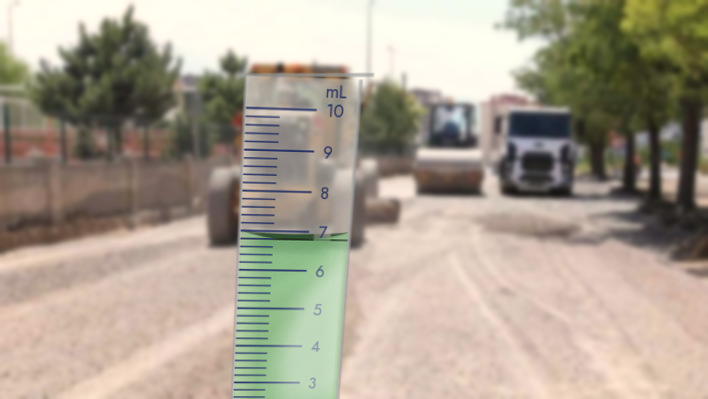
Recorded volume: 6.8; mL
